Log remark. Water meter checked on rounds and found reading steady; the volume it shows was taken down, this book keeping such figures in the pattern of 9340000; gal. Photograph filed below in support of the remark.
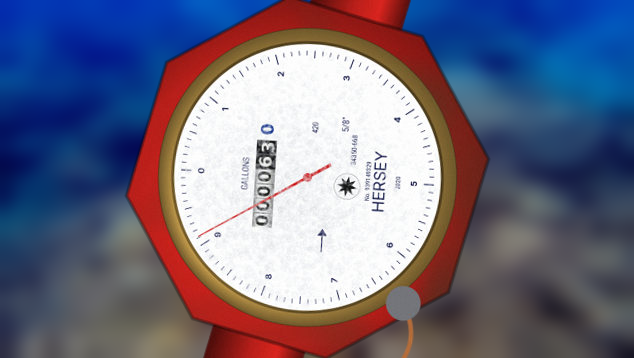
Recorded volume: 629.1; gal
